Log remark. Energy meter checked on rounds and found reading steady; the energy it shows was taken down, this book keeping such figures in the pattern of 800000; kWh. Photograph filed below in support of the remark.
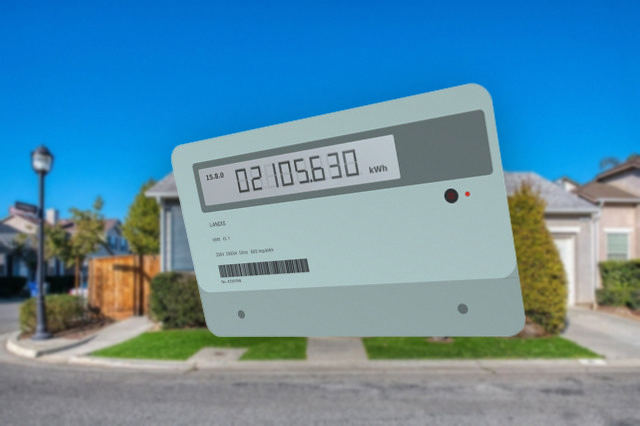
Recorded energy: 2105.630; kWh
